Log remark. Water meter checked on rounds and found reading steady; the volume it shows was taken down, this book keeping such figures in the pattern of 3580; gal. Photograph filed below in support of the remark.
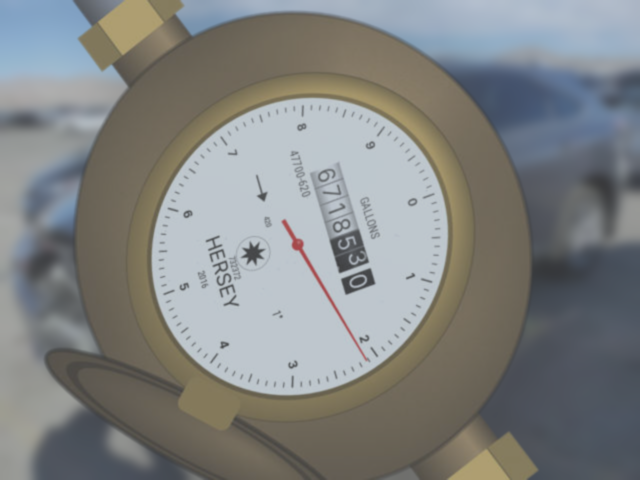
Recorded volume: 6718532.1; gal
